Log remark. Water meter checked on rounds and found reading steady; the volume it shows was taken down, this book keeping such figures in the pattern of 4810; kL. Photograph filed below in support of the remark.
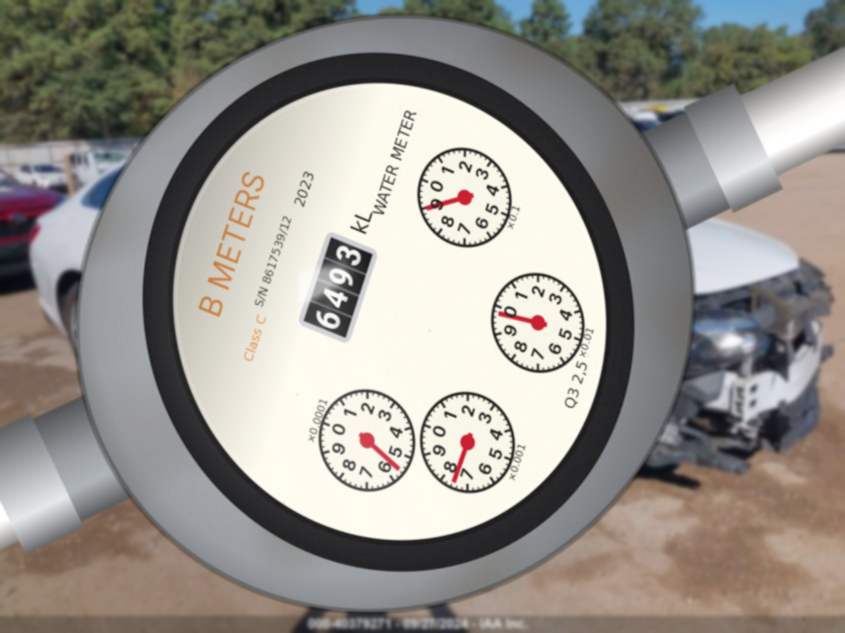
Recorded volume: 6493.8975; kL
